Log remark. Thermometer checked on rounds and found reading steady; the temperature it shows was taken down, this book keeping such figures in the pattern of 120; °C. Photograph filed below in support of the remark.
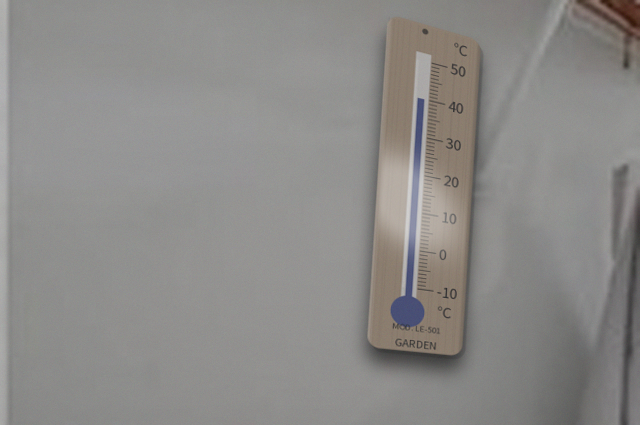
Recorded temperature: 40; °C
